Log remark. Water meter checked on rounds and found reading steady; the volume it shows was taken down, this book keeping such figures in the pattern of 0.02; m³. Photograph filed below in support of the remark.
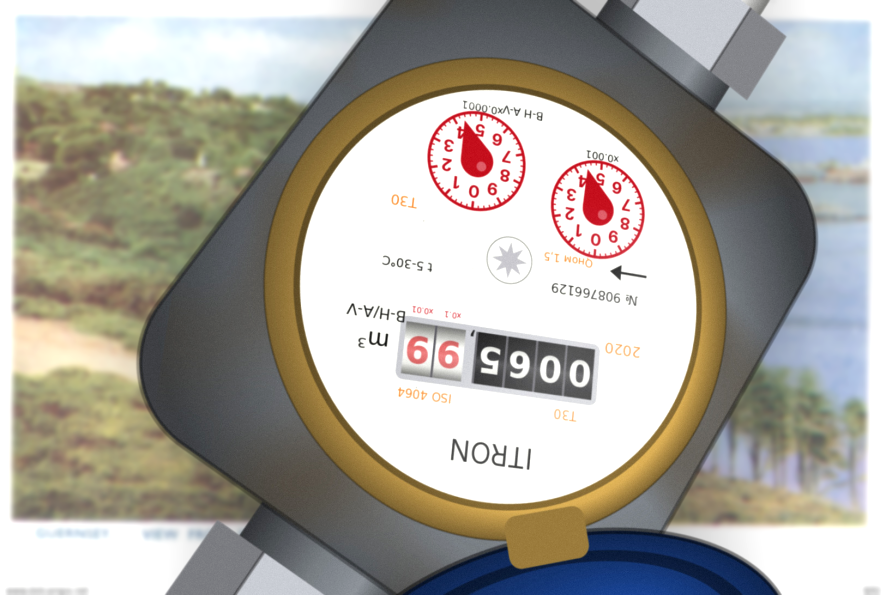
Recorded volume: 65.9944; m³
